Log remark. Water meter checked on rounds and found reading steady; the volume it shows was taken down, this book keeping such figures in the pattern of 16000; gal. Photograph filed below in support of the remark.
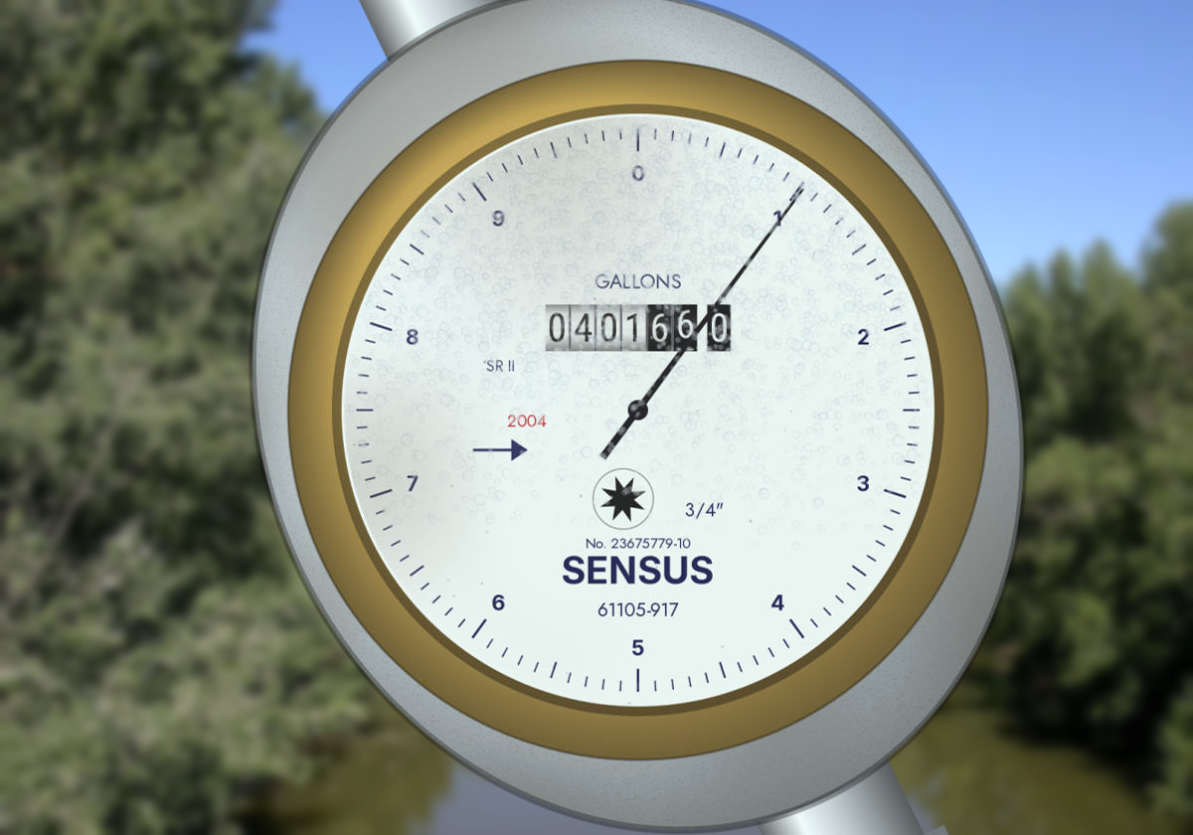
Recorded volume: 401661.0; gal
